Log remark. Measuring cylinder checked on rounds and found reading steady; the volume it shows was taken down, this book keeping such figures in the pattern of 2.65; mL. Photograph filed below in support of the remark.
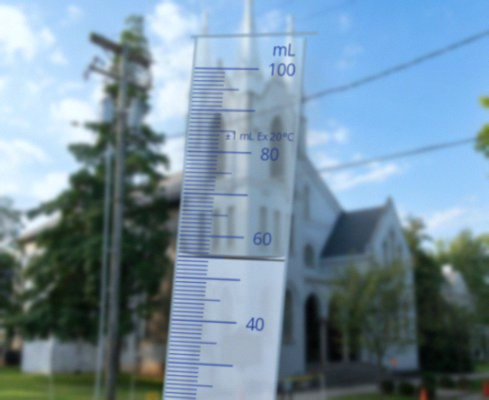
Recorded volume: 55; mL
